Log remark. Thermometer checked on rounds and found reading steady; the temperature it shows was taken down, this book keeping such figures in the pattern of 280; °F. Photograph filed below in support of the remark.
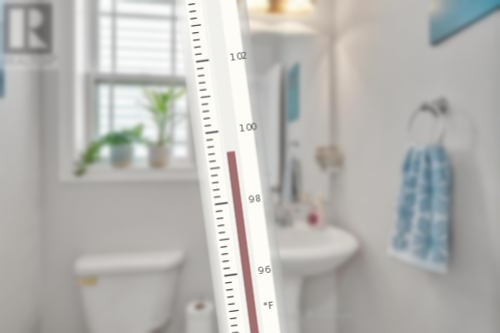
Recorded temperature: 99.4; °F
